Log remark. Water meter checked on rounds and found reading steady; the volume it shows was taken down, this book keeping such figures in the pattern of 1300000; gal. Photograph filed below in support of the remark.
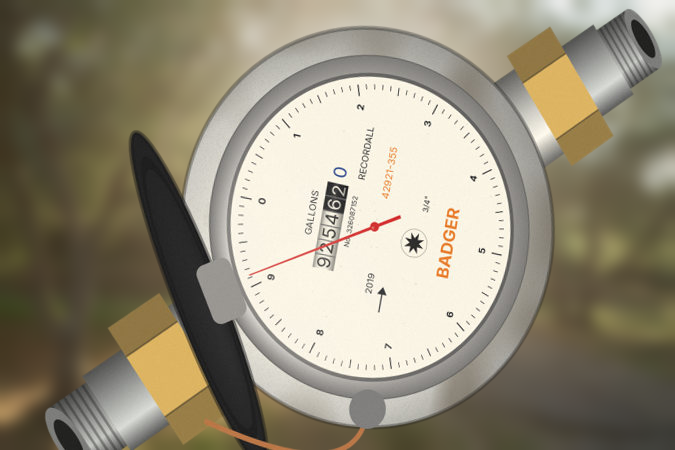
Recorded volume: 9254619.1; gal
